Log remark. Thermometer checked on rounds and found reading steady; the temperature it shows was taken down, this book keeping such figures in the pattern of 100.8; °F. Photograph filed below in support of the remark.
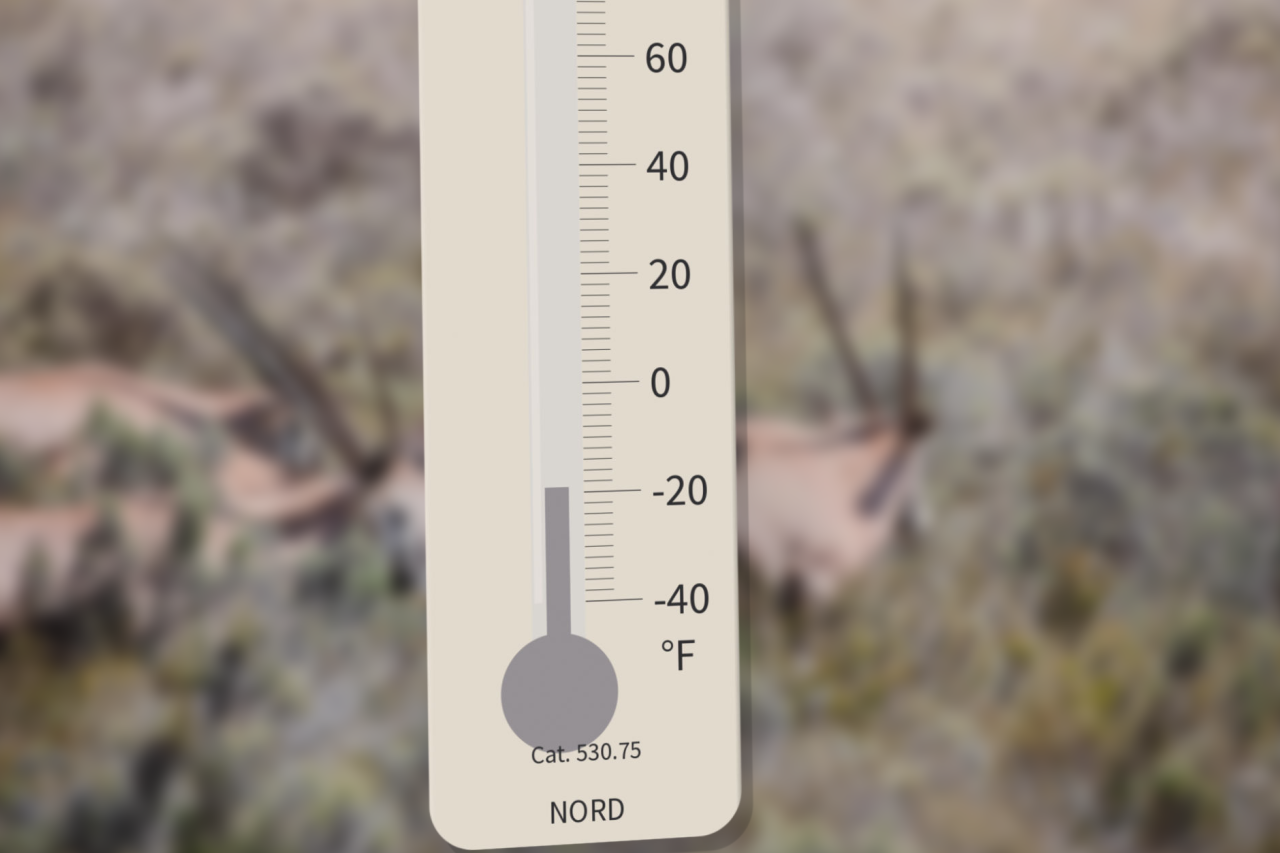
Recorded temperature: -19; °F
